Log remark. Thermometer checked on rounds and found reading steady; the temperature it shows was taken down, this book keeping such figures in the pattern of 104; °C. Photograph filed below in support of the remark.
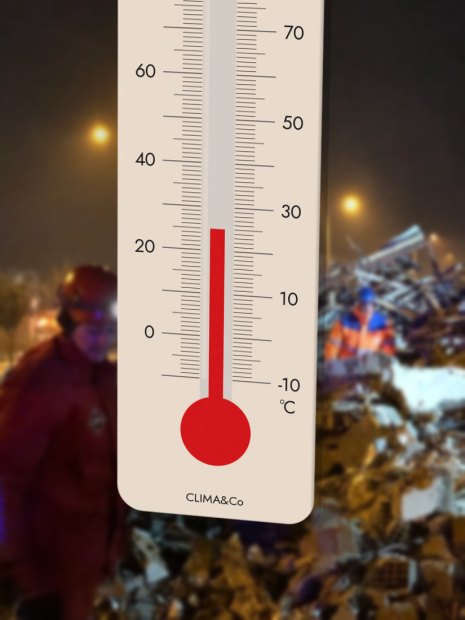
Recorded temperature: 25; °C
